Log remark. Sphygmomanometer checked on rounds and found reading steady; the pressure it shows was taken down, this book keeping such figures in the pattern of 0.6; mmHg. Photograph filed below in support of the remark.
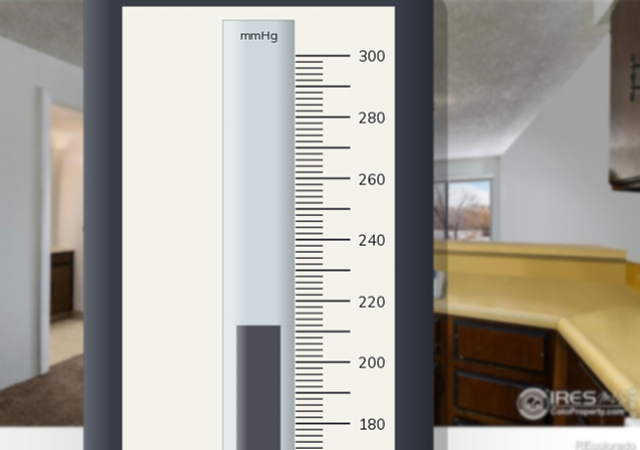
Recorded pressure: 212; mmHg
